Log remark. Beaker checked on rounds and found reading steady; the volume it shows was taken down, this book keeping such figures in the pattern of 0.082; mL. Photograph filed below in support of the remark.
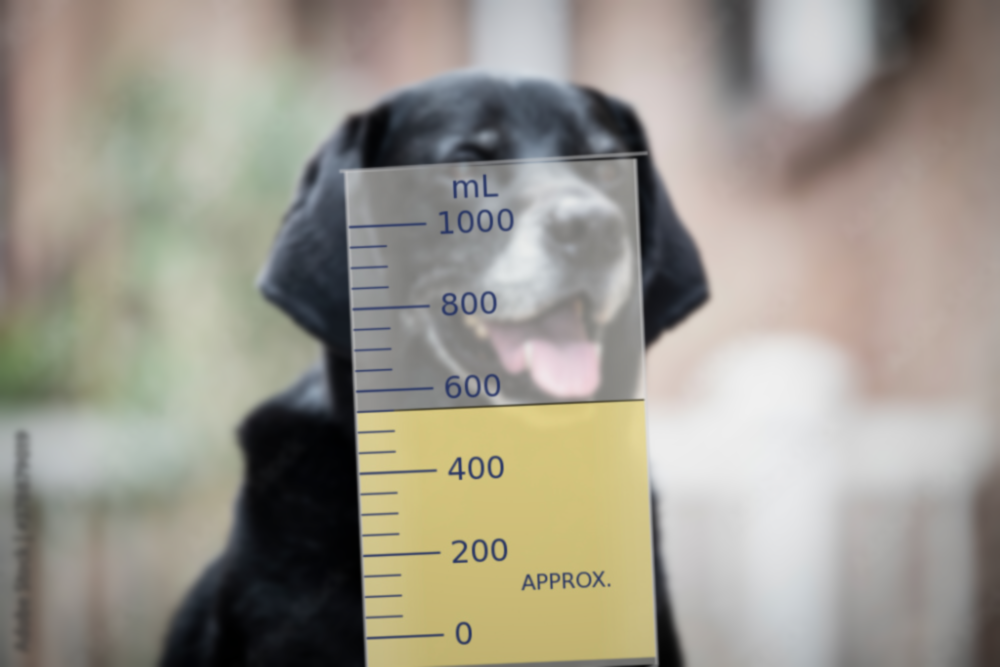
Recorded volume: 550; mL
